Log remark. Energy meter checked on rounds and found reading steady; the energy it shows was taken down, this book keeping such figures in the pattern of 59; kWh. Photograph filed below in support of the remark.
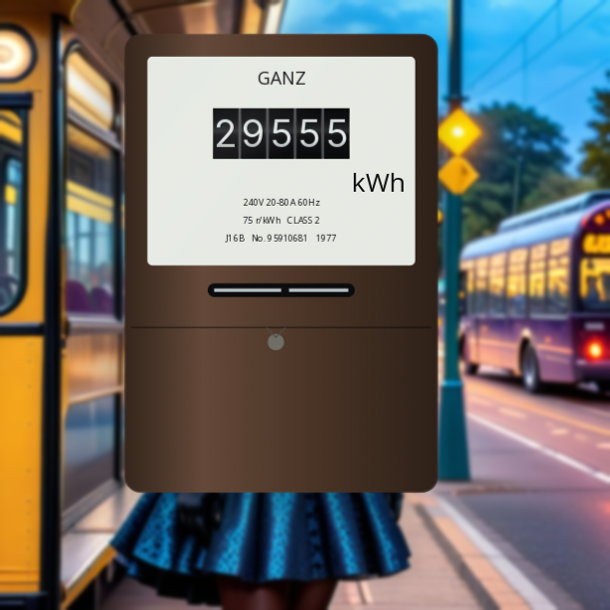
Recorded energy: 29555; kWh
